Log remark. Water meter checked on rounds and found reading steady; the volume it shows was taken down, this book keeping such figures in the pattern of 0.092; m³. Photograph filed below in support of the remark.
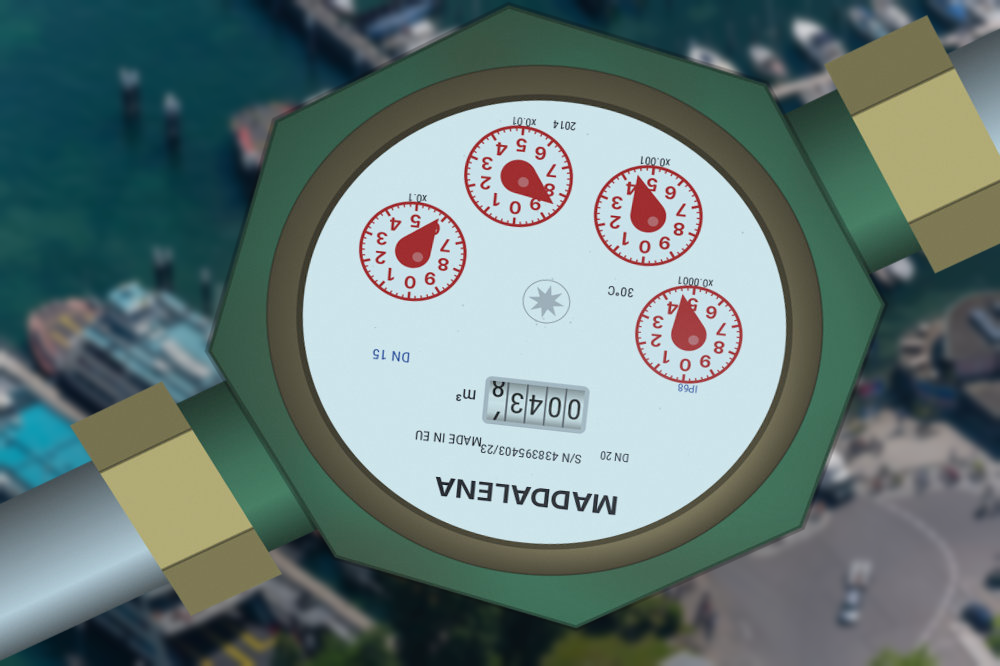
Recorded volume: 437.5844; m³
